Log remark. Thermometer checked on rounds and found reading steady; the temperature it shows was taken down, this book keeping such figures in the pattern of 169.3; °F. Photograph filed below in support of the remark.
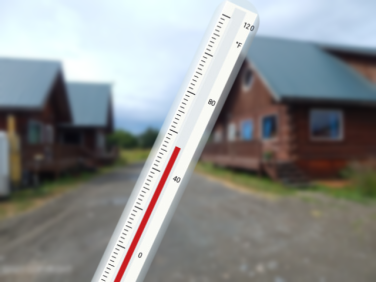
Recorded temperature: 54; °F
